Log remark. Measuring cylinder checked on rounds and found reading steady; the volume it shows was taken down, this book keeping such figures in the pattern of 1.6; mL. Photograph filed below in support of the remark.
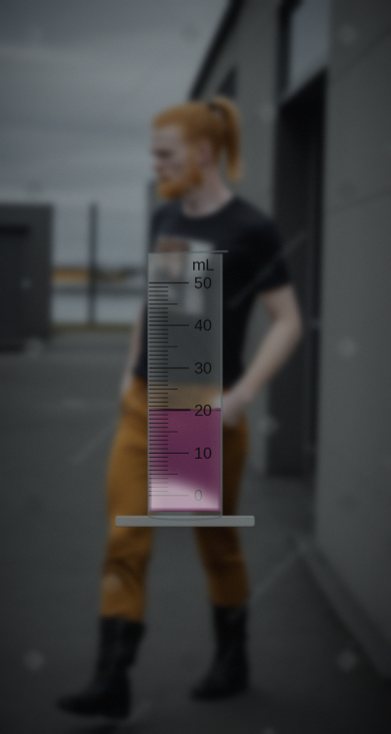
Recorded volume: 20; mL
